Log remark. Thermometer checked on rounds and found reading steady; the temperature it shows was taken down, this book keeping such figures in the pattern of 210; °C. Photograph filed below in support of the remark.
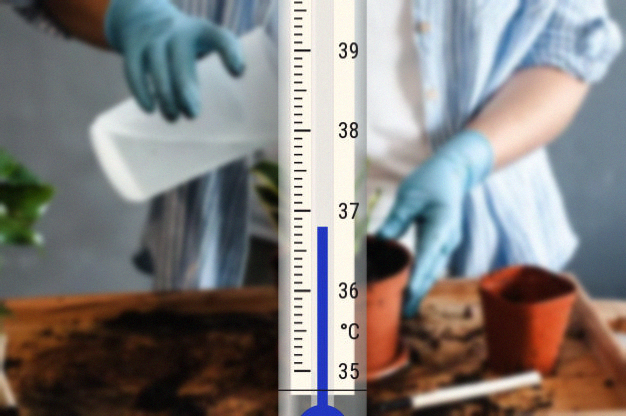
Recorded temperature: 36.8; °C
